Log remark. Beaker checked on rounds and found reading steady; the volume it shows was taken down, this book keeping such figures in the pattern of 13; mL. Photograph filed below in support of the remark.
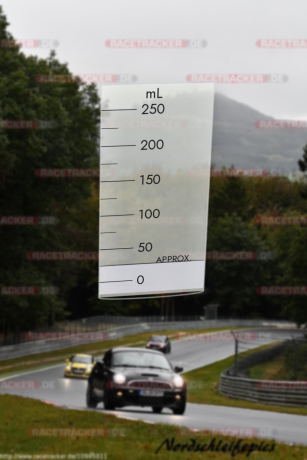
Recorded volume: 25; mL
